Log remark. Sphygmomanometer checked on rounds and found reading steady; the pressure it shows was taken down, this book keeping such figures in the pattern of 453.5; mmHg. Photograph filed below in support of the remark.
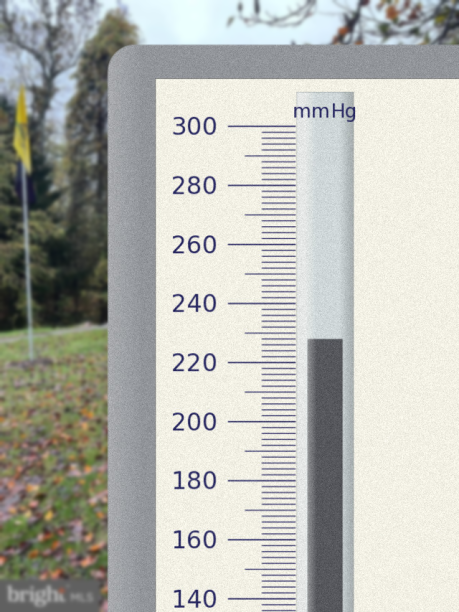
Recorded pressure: 228; mmHg
